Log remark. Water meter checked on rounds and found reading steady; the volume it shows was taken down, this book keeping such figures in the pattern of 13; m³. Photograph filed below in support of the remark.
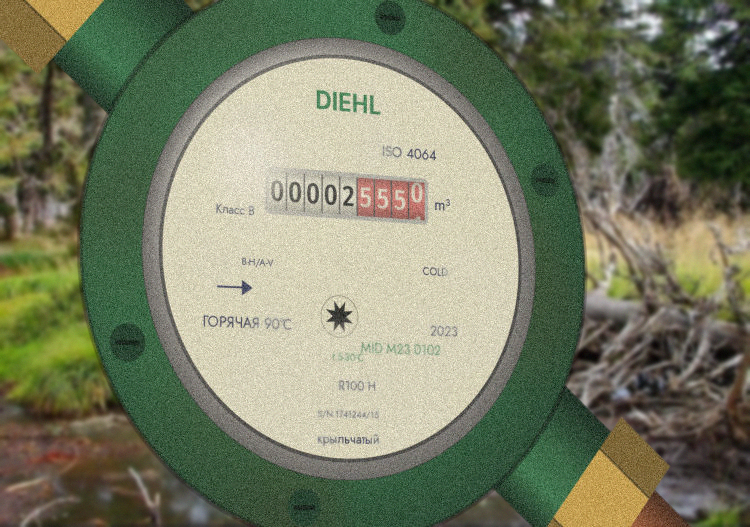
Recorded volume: 2.5550; m³
